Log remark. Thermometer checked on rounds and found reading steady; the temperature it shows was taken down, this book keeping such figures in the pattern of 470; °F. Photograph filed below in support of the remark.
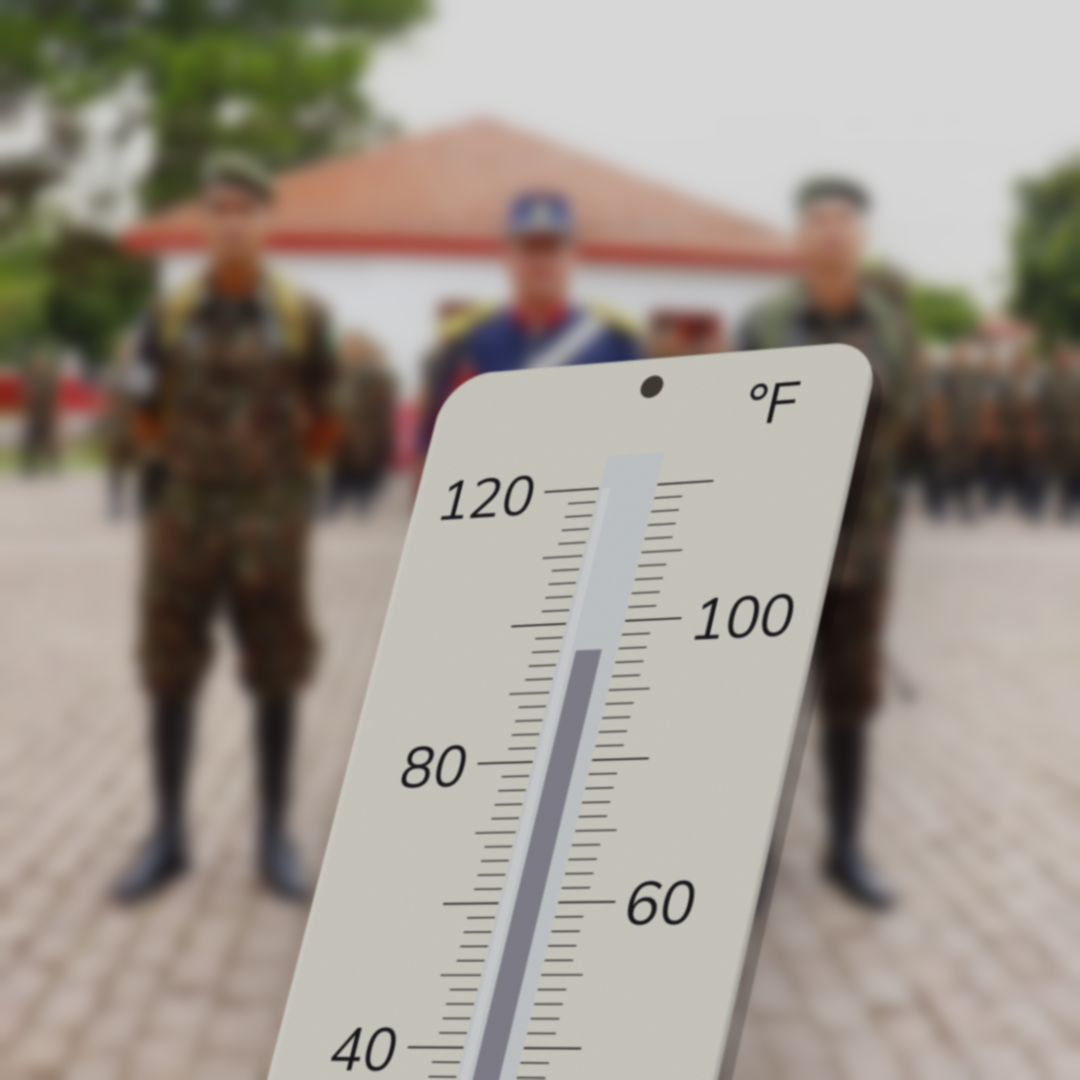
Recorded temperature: 96; °F
